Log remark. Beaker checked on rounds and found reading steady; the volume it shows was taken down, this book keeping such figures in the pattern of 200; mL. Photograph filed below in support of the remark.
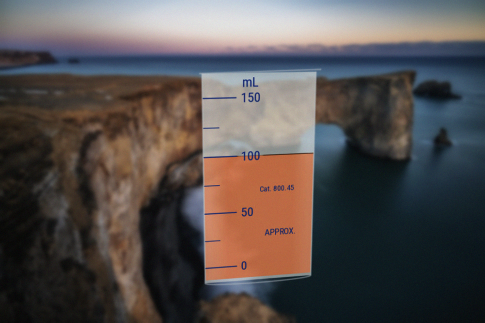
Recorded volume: 100; mL
